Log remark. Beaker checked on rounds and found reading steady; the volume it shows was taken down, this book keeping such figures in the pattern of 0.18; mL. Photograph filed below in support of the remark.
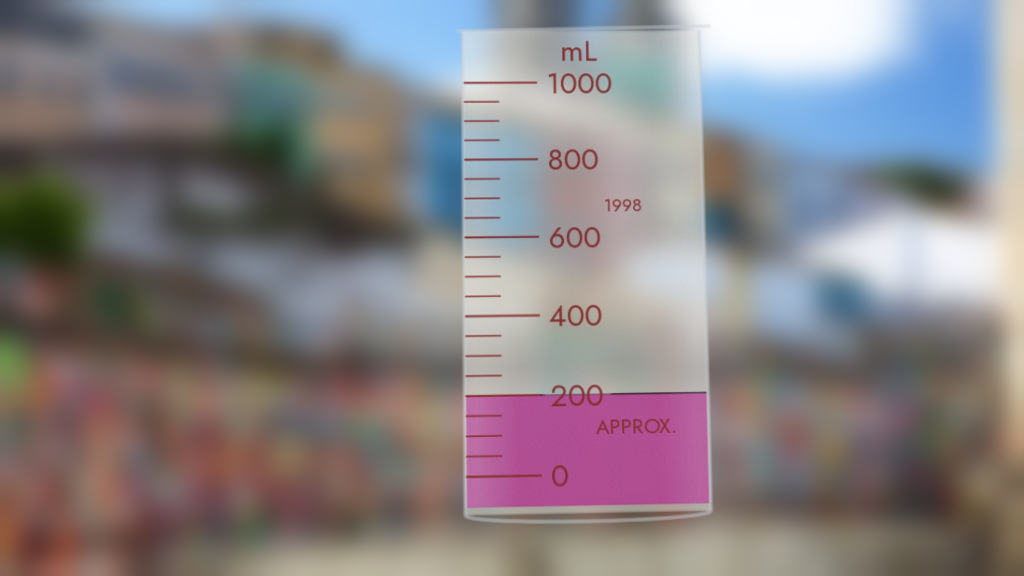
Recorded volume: 200; mL
